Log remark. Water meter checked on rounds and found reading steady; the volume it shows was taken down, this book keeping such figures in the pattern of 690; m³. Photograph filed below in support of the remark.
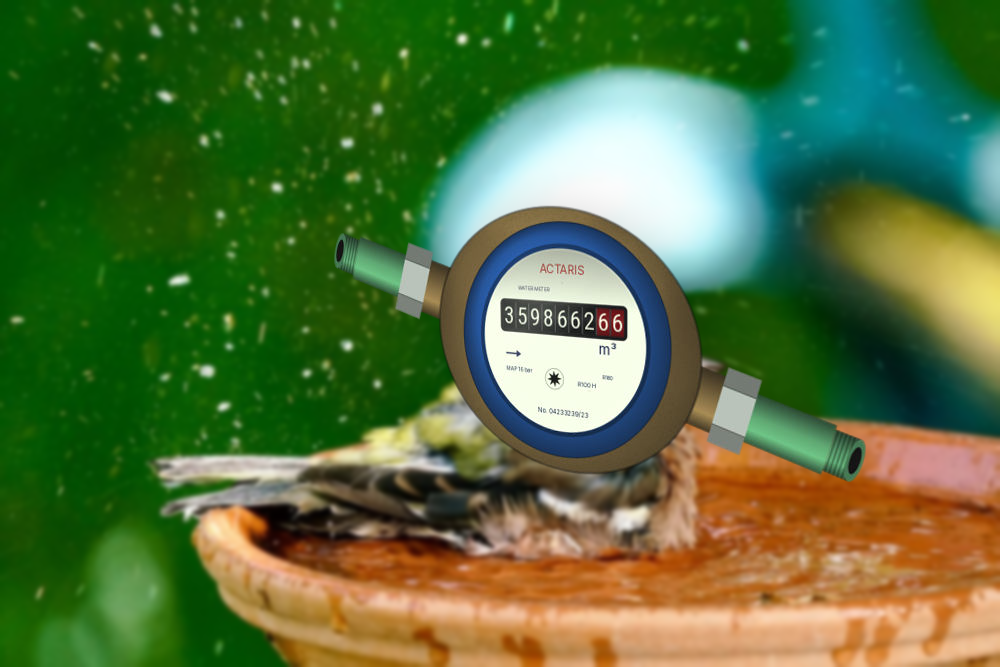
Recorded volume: 3598662.66; m³
